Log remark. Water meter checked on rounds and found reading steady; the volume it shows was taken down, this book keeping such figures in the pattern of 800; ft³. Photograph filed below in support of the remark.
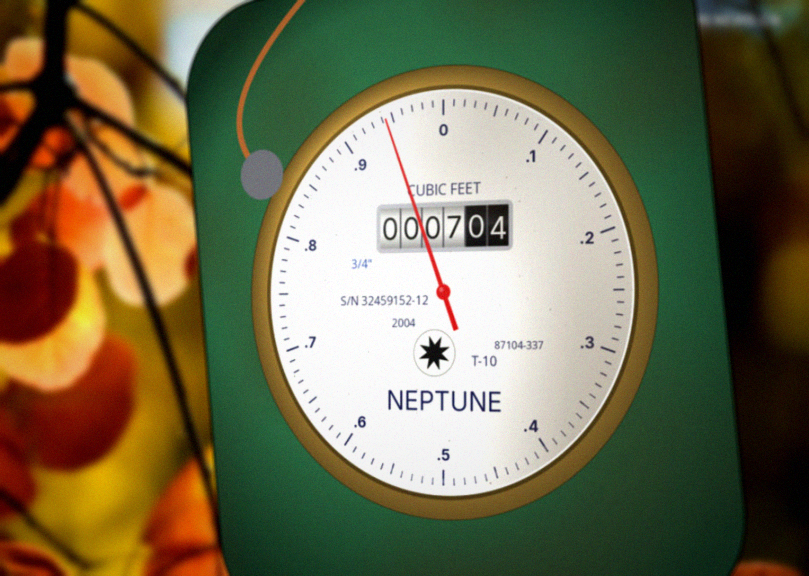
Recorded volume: 703.94; ft³
